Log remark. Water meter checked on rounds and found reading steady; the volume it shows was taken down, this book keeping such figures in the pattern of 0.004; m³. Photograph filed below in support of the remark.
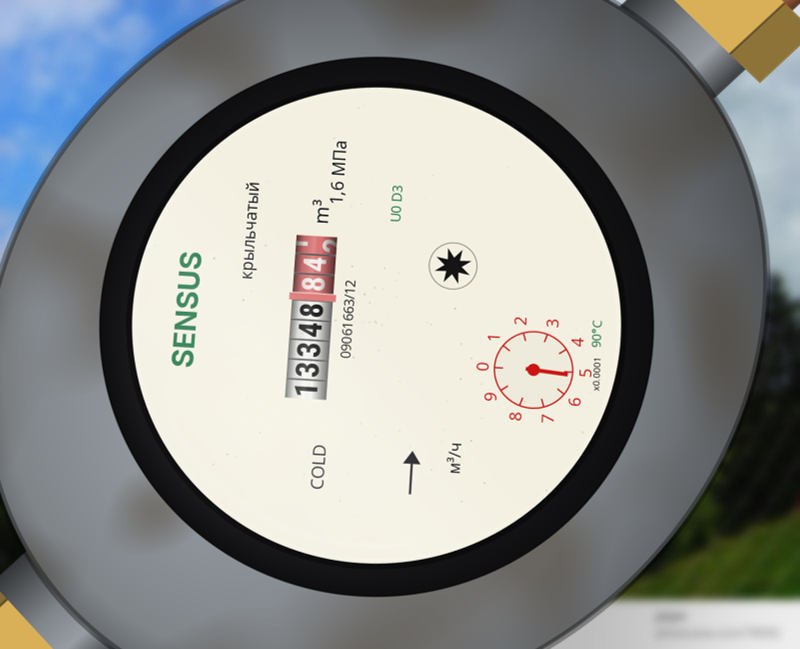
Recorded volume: 13348.8415; m³
